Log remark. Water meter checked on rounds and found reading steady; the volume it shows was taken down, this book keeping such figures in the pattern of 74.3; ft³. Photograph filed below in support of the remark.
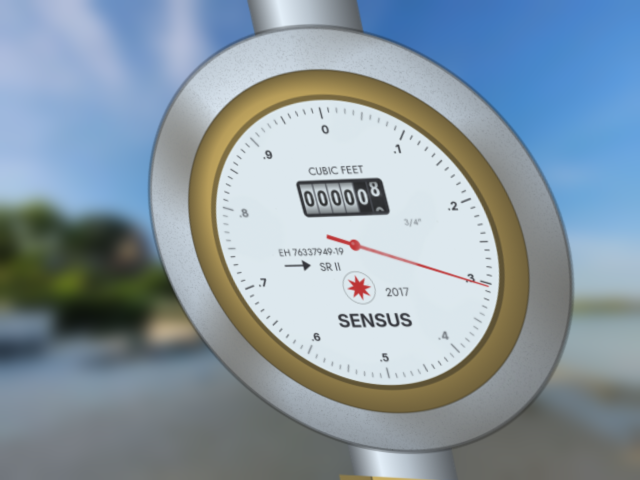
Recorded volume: 8.30; ft³
